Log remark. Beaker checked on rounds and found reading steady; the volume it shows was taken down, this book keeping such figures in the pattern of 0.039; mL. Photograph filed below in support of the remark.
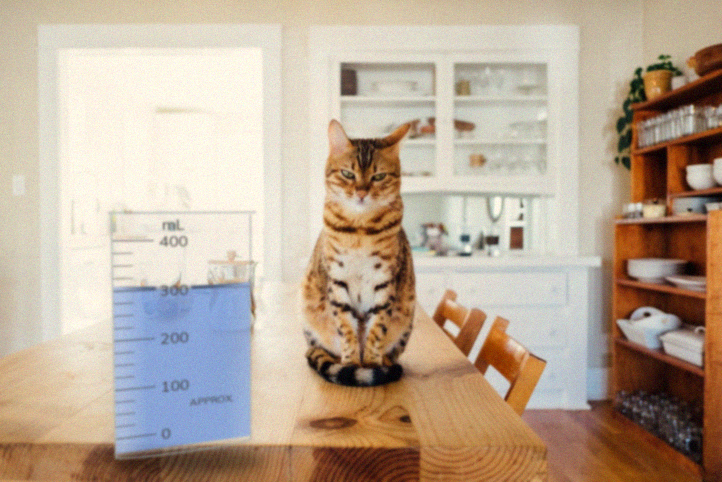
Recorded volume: 300; mL
